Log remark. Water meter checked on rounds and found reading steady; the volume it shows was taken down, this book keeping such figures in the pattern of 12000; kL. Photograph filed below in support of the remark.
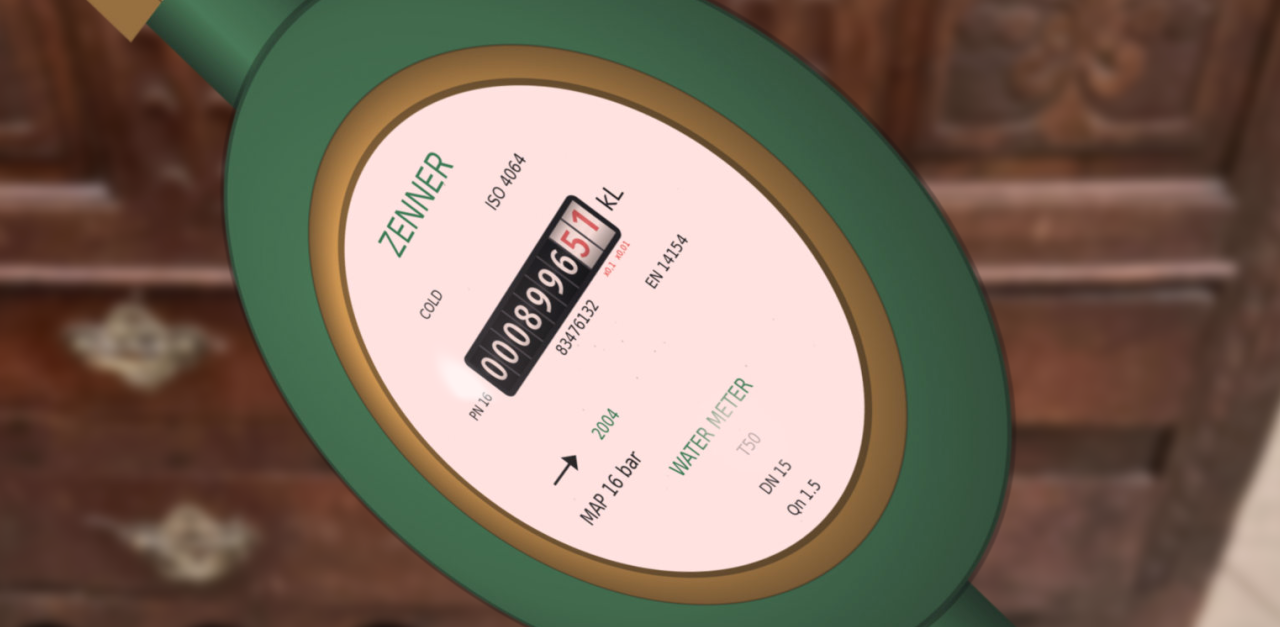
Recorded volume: 8996.51; kL
